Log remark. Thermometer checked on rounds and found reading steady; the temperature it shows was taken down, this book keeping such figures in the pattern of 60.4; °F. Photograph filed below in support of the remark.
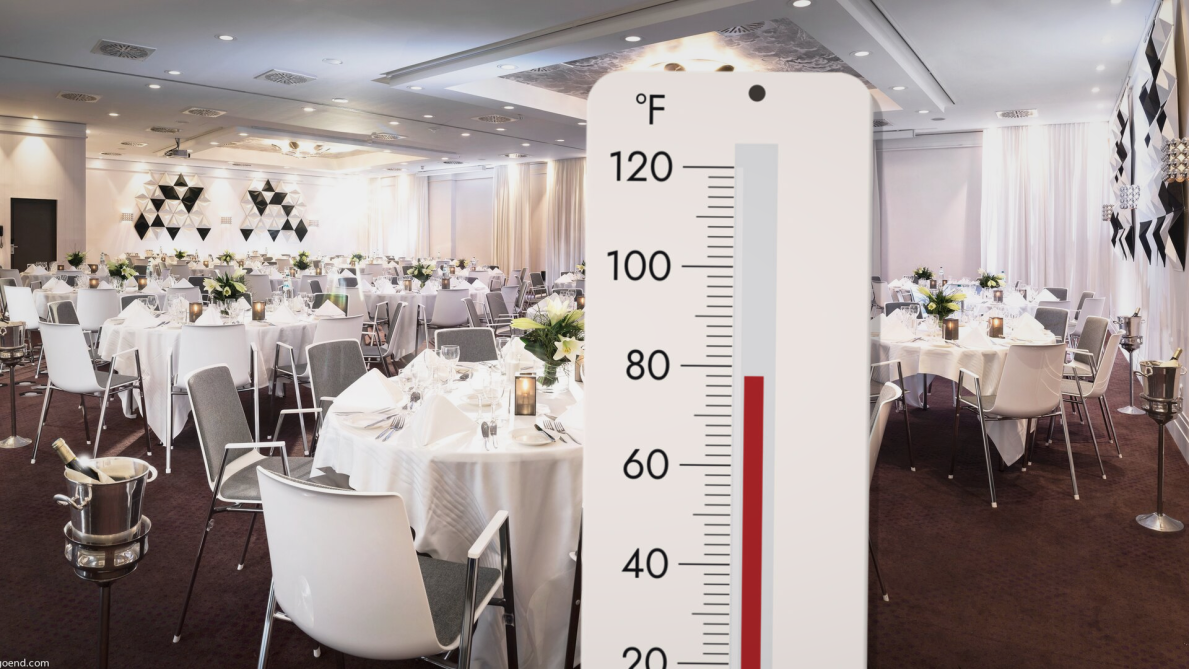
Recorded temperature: 78; °F
